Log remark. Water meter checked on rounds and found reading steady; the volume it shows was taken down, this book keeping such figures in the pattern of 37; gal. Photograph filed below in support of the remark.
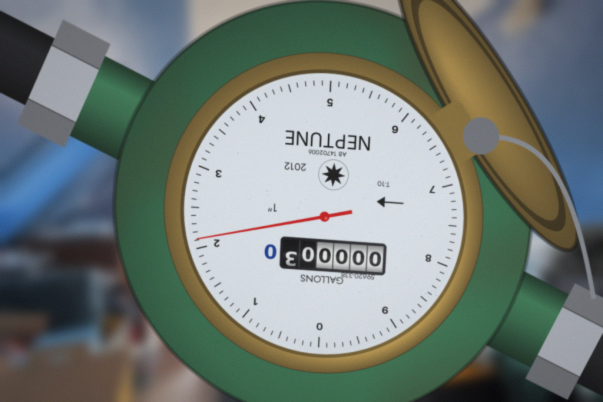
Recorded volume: 32.1; gal
